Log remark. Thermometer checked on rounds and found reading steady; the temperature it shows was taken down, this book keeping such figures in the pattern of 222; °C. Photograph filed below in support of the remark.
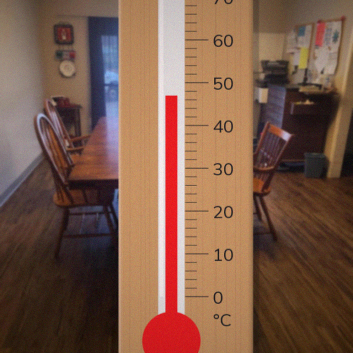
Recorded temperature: 47; °C
